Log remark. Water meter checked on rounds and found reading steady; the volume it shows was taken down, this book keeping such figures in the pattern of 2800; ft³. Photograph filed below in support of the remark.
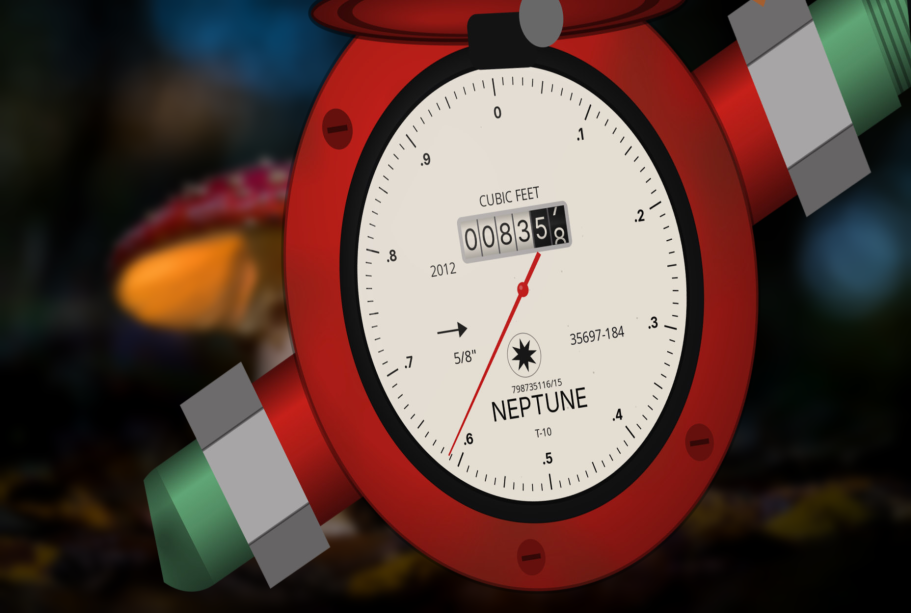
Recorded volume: 8357.61; ft³
